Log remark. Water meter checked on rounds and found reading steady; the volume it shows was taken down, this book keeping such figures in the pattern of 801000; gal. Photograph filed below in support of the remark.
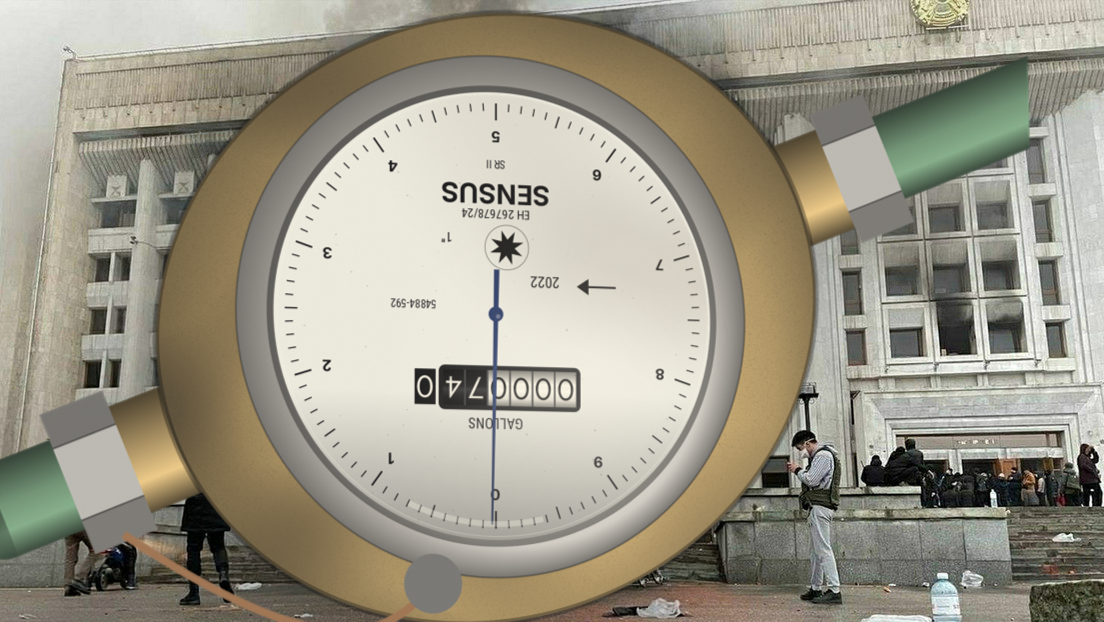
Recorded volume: 740.0; gal
